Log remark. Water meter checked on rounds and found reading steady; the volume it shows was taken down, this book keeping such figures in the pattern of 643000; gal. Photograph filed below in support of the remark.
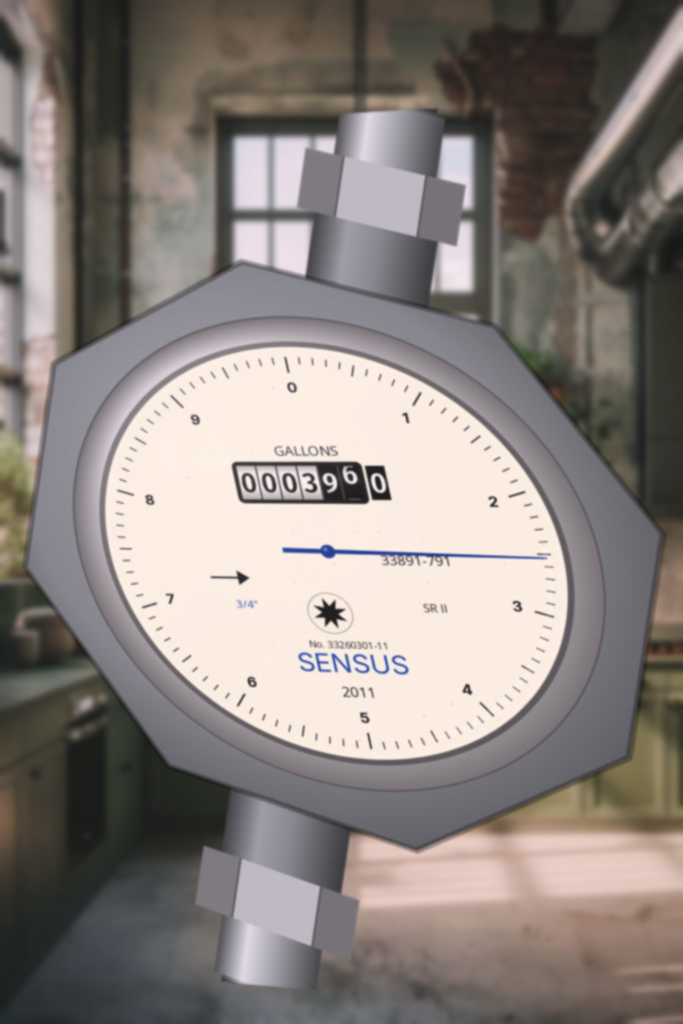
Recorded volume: 3962.5; gal
